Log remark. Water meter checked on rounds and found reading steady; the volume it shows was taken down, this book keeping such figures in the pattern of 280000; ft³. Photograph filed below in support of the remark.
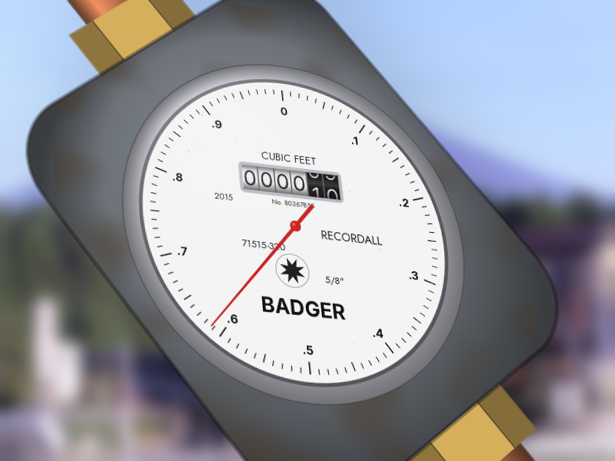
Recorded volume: 9.61; ft³
